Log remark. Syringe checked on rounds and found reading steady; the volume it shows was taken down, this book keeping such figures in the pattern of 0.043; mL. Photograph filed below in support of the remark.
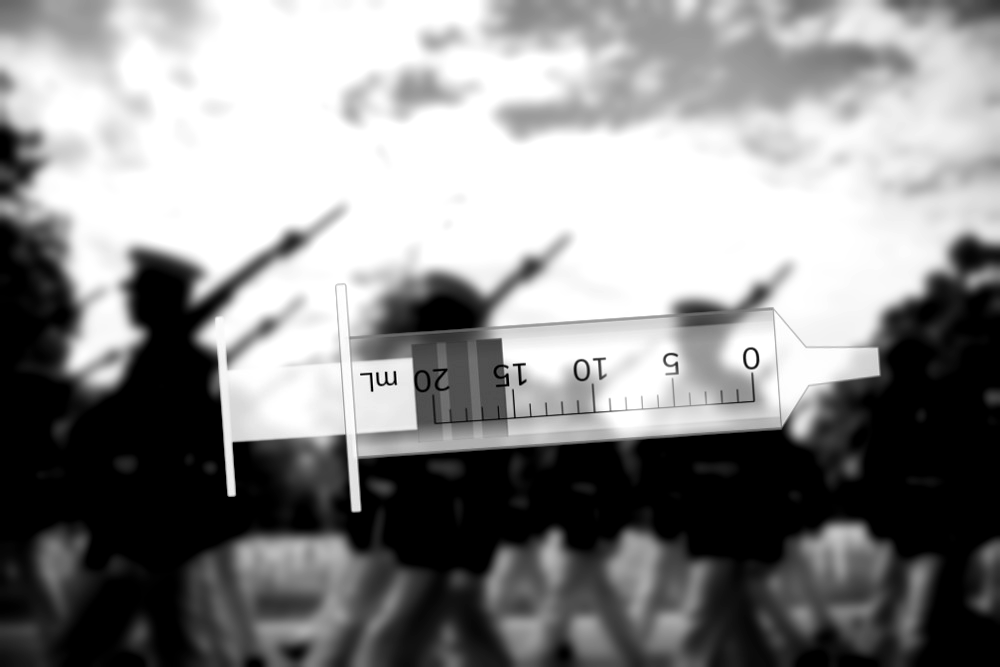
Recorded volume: 15.5; mL
